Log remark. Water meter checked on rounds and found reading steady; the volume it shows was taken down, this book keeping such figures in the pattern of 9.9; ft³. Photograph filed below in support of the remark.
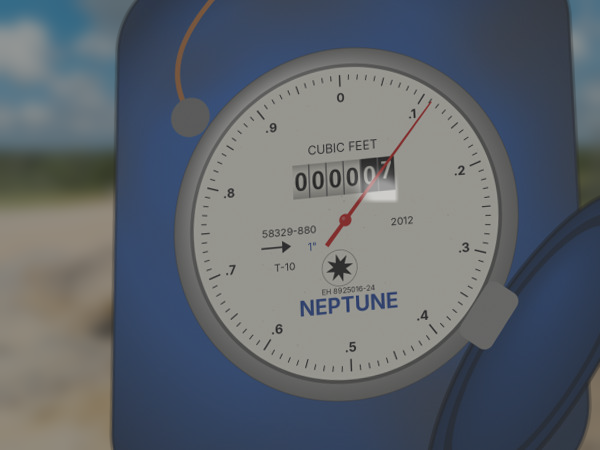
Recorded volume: 7.11; ft³
